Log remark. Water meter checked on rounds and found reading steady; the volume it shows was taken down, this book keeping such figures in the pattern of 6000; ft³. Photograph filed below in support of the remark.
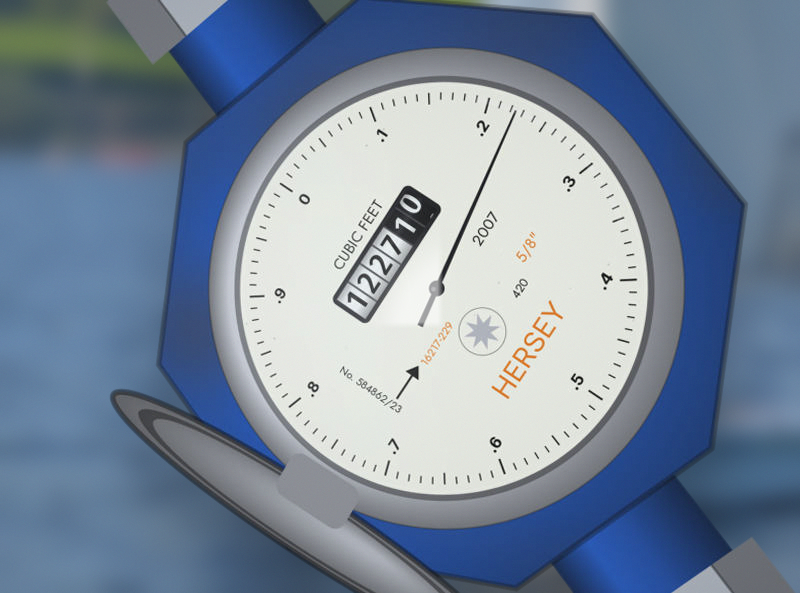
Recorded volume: 122710.22; ft³
